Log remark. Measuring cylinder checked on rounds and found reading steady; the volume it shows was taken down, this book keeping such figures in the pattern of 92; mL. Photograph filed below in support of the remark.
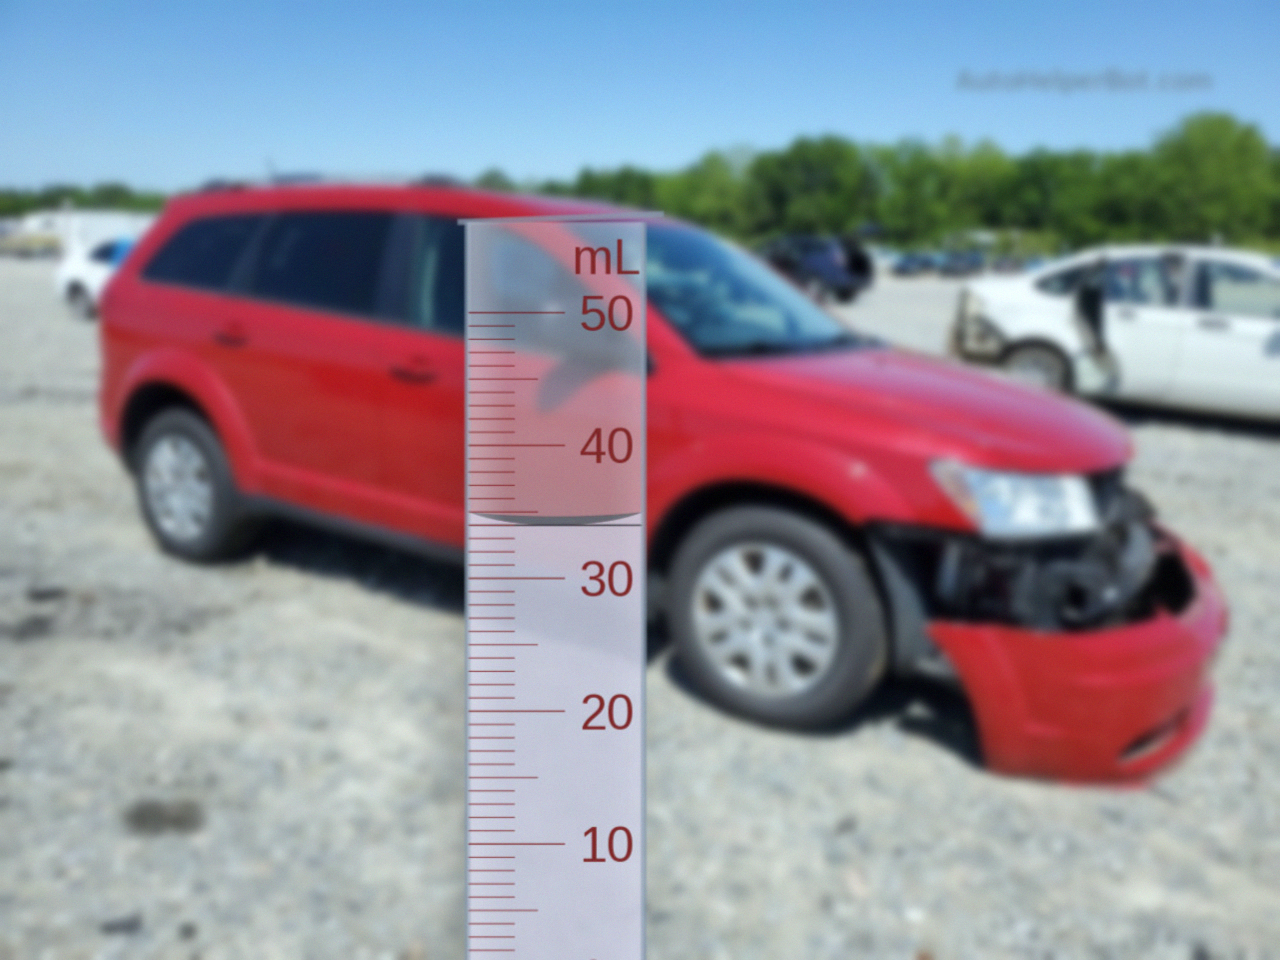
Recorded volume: 34; mL
